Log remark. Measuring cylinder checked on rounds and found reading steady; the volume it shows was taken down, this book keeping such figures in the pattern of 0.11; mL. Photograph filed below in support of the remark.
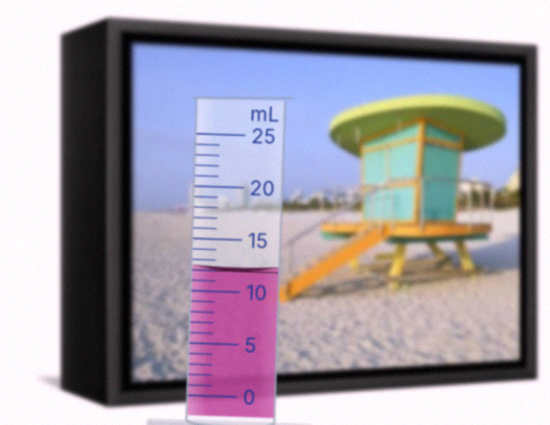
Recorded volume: 12; mL
